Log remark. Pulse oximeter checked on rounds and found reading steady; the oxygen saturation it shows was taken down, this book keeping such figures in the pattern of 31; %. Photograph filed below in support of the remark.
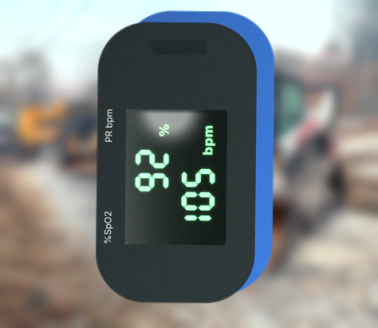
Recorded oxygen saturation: 92; %
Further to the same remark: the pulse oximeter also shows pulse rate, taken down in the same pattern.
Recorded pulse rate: 105; bpm
